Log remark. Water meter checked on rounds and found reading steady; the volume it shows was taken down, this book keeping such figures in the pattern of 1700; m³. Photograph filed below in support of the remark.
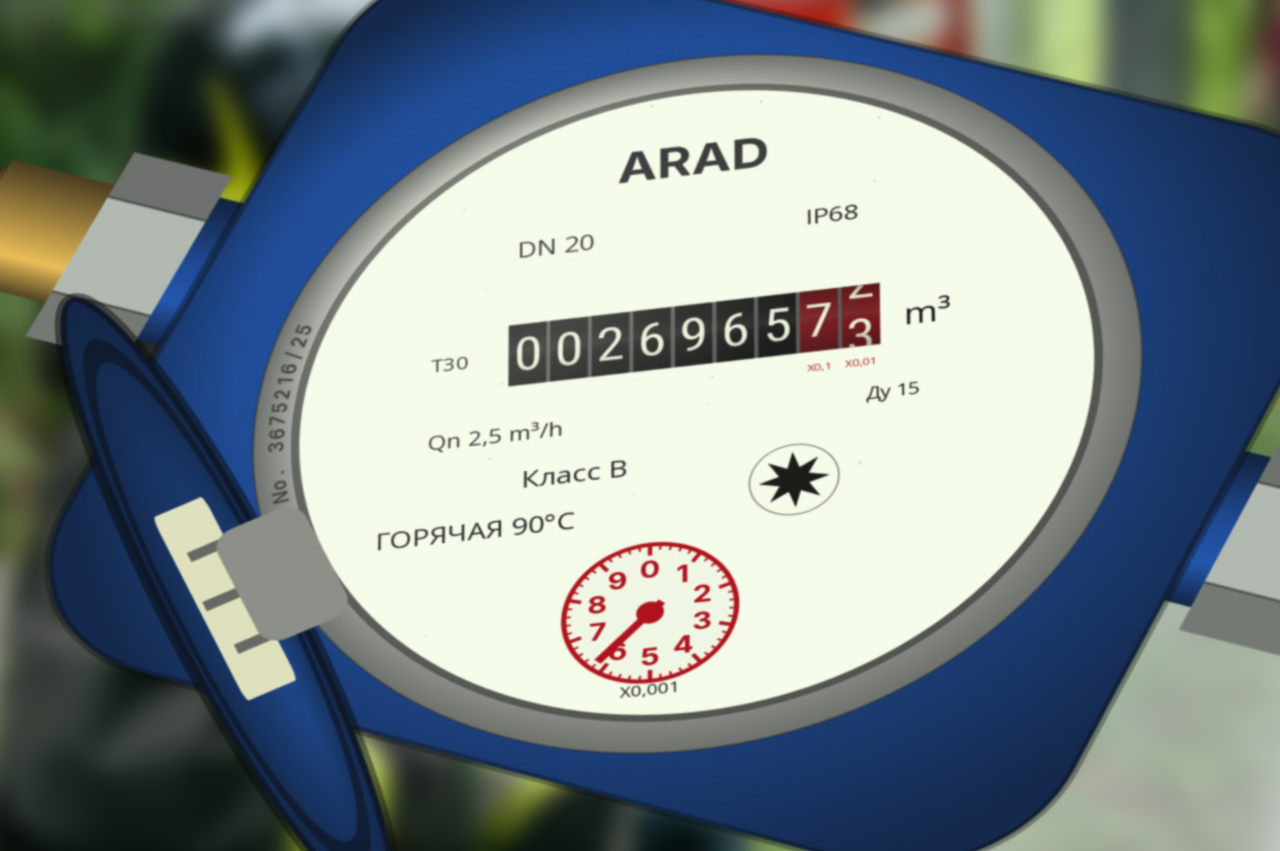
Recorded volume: 26965.726; m³
